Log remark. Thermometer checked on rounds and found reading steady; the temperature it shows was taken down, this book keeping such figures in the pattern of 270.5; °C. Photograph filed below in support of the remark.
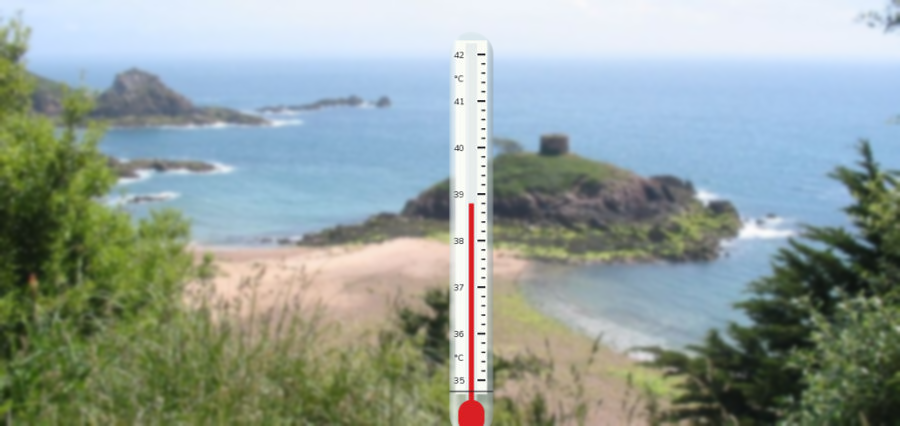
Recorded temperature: 38.8; °C
